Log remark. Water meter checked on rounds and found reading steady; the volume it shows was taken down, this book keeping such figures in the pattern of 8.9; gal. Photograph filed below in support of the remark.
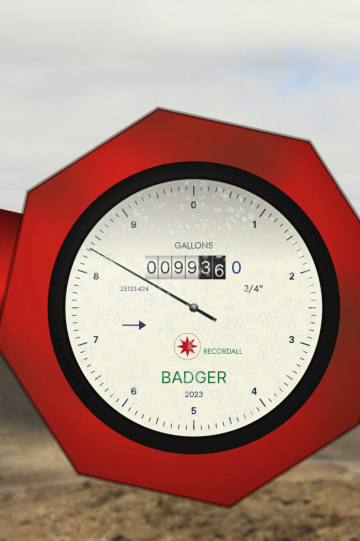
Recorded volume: 99358.3; gal
